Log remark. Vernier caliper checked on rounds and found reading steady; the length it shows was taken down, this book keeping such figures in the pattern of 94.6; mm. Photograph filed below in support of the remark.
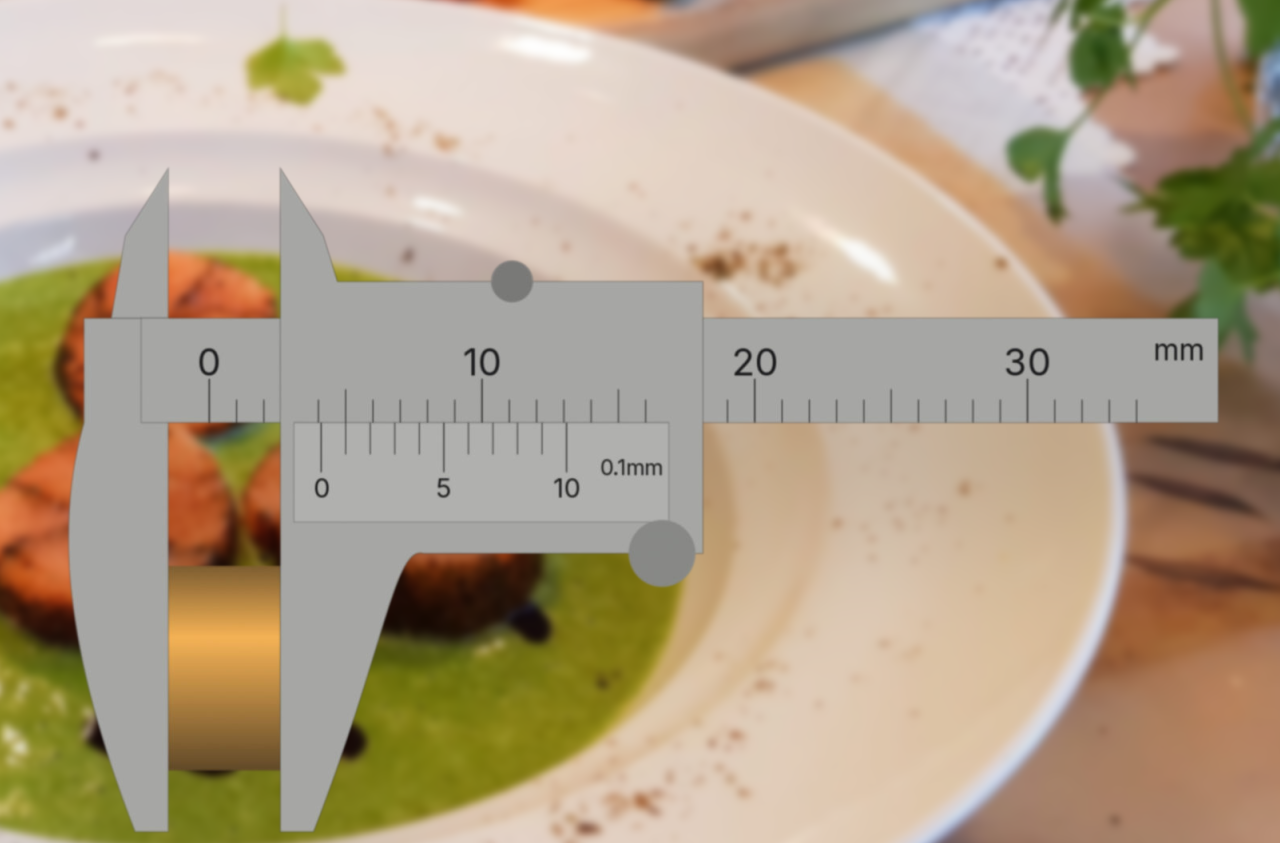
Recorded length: 4.1; mm
